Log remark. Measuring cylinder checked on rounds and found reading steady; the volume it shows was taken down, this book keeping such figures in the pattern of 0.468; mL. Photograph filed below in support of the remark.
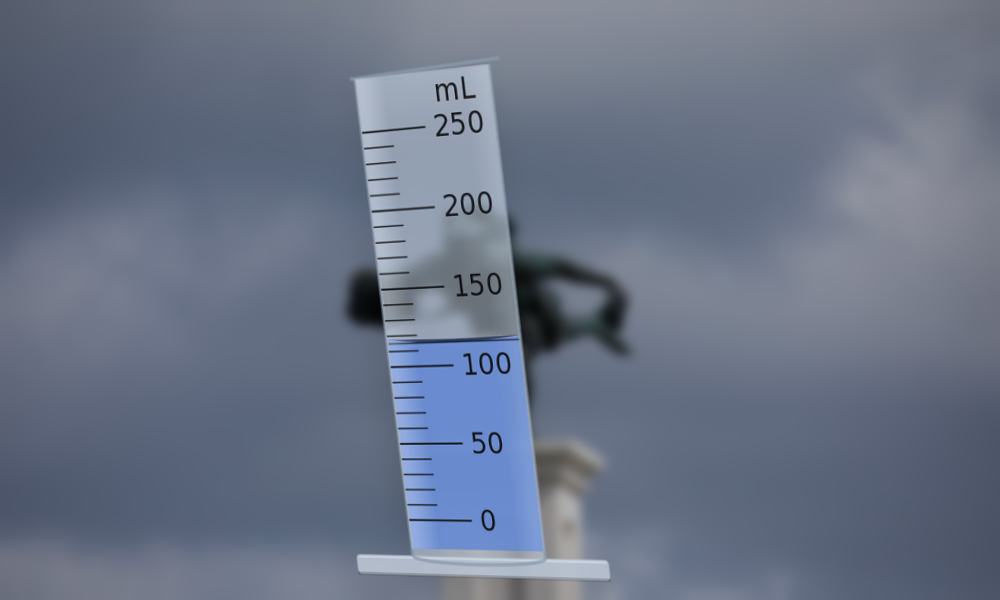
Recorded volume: 115; mL
